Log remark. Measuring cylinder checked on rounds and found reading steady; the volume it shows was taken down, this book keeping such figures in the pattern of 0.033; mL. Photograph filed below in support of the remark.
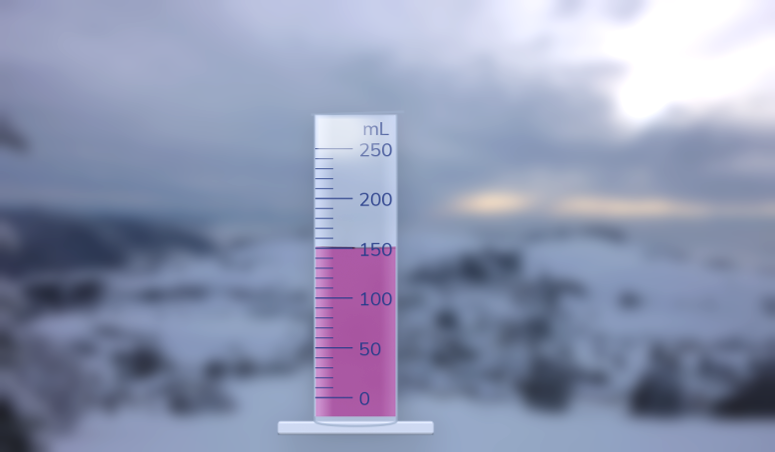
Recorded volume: 150; mL
